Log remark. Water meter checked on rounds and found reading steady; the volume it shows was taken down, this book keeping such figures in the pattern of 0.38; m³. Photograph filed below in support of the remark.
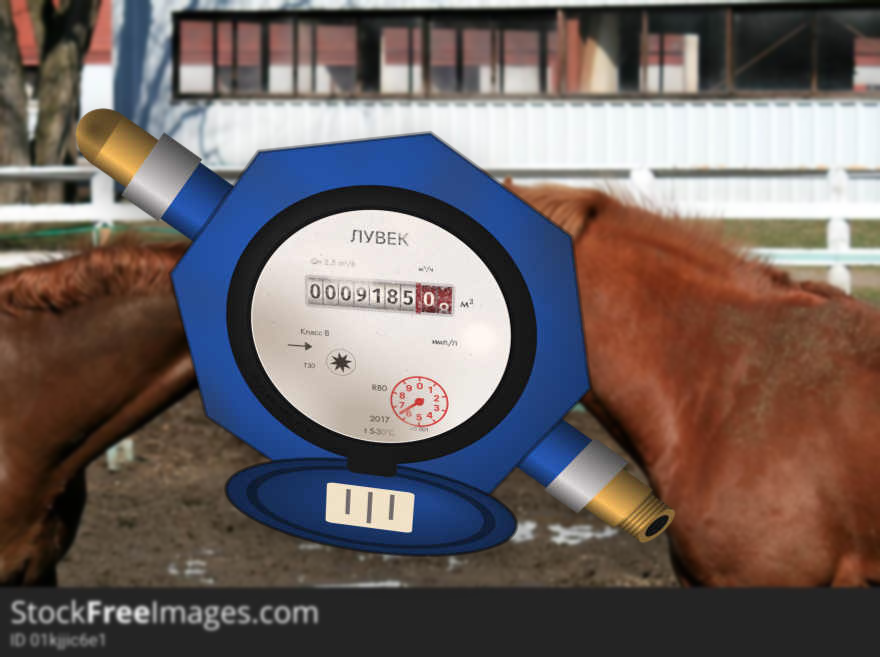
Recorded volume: 9185.076; m³
